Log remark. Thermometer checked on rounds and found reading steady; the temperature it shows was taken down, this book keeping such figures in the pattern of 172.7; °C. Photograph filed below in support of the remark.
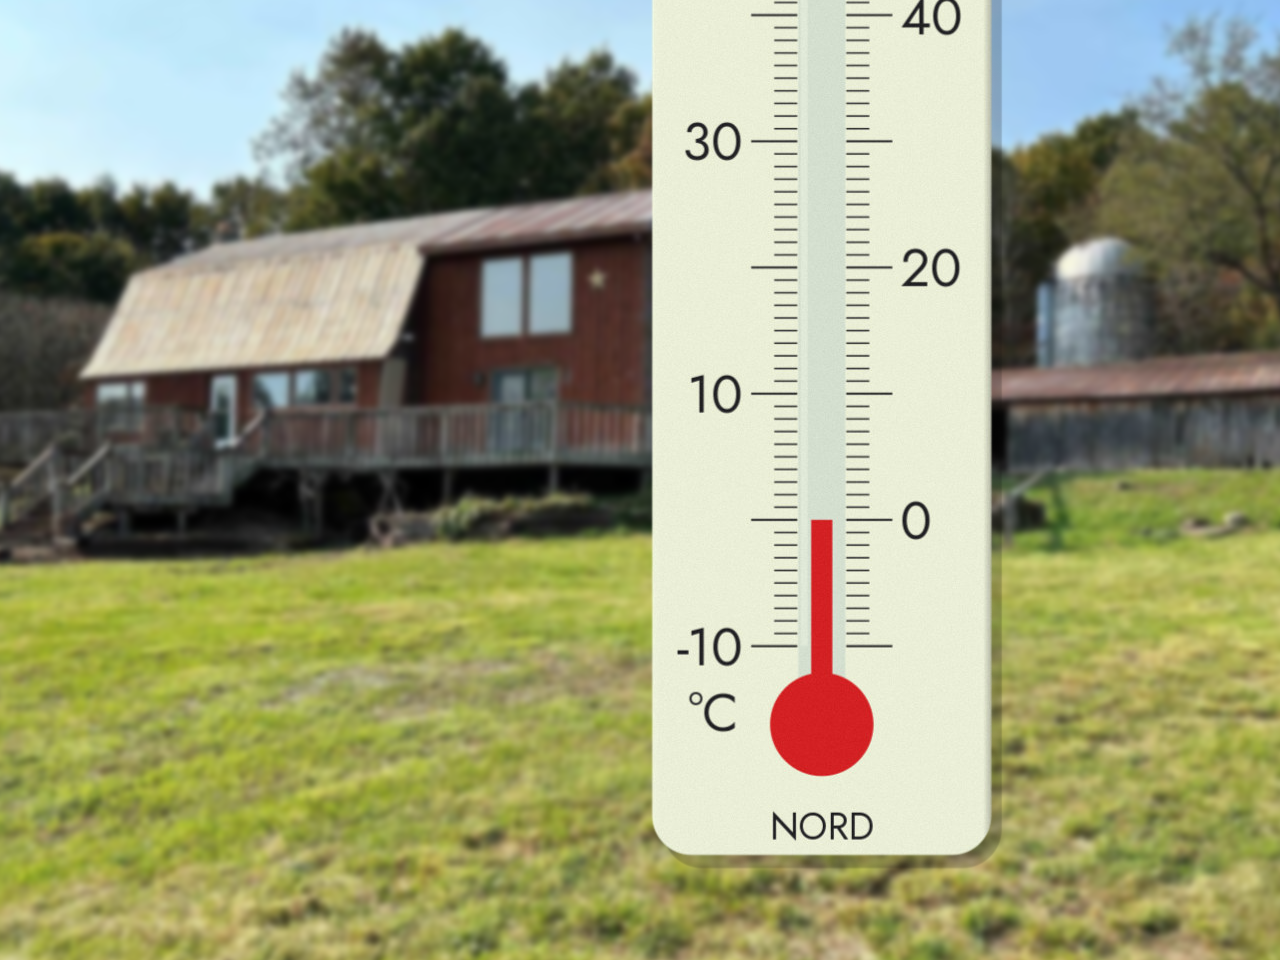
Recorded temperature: 0; °C
